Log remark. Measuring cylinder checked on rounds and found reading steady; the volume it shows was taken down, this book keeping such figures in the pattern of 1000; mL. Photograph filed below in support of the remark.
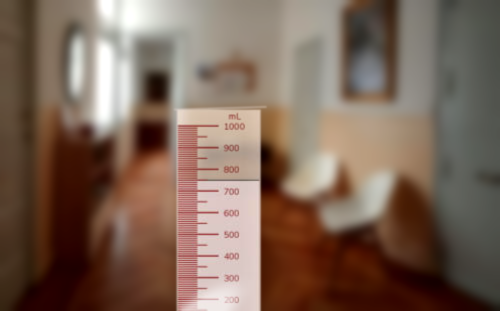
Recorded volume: 750; mL
